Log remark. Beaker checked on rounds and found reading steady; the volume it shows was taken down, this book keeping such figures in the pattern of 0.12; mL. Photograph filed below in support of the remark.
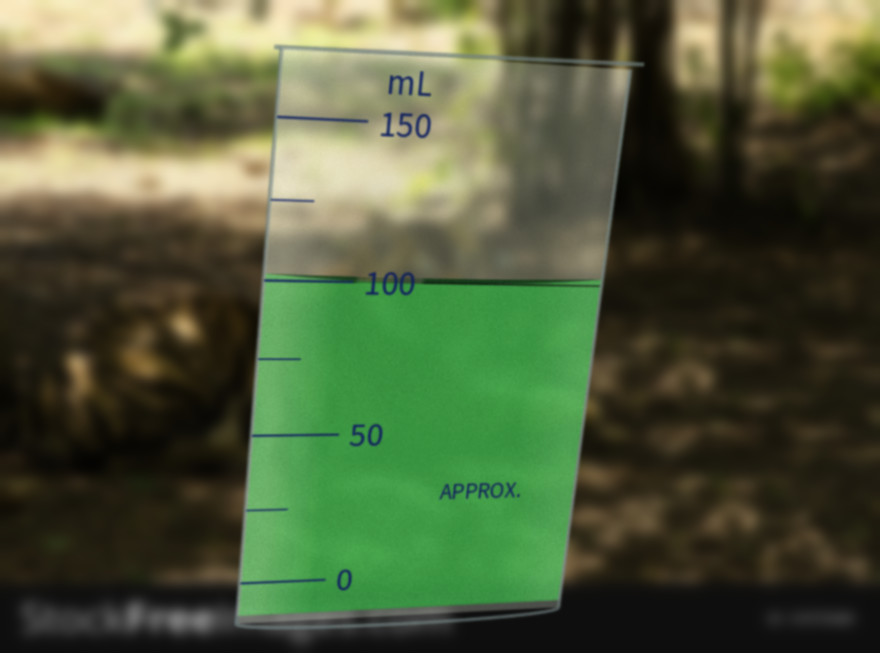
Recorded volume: 100; mL
